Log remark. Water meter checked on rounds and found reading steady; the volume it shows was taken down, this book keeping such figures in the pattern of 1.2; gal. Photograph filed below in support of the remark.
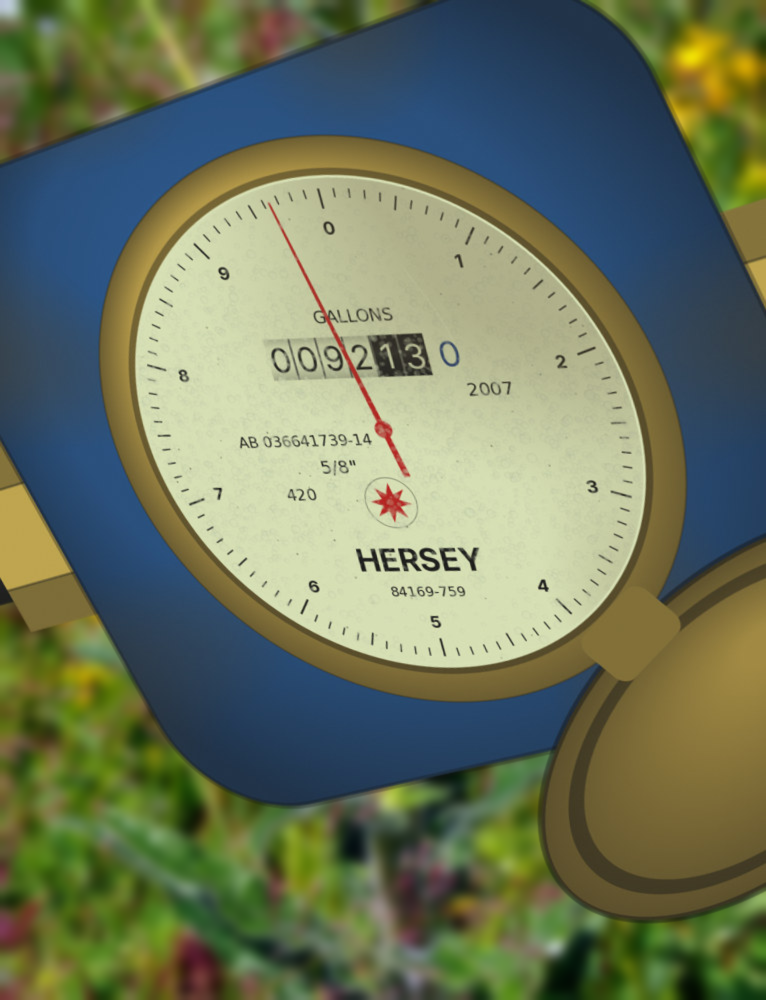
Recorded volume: 92129.6; gal
